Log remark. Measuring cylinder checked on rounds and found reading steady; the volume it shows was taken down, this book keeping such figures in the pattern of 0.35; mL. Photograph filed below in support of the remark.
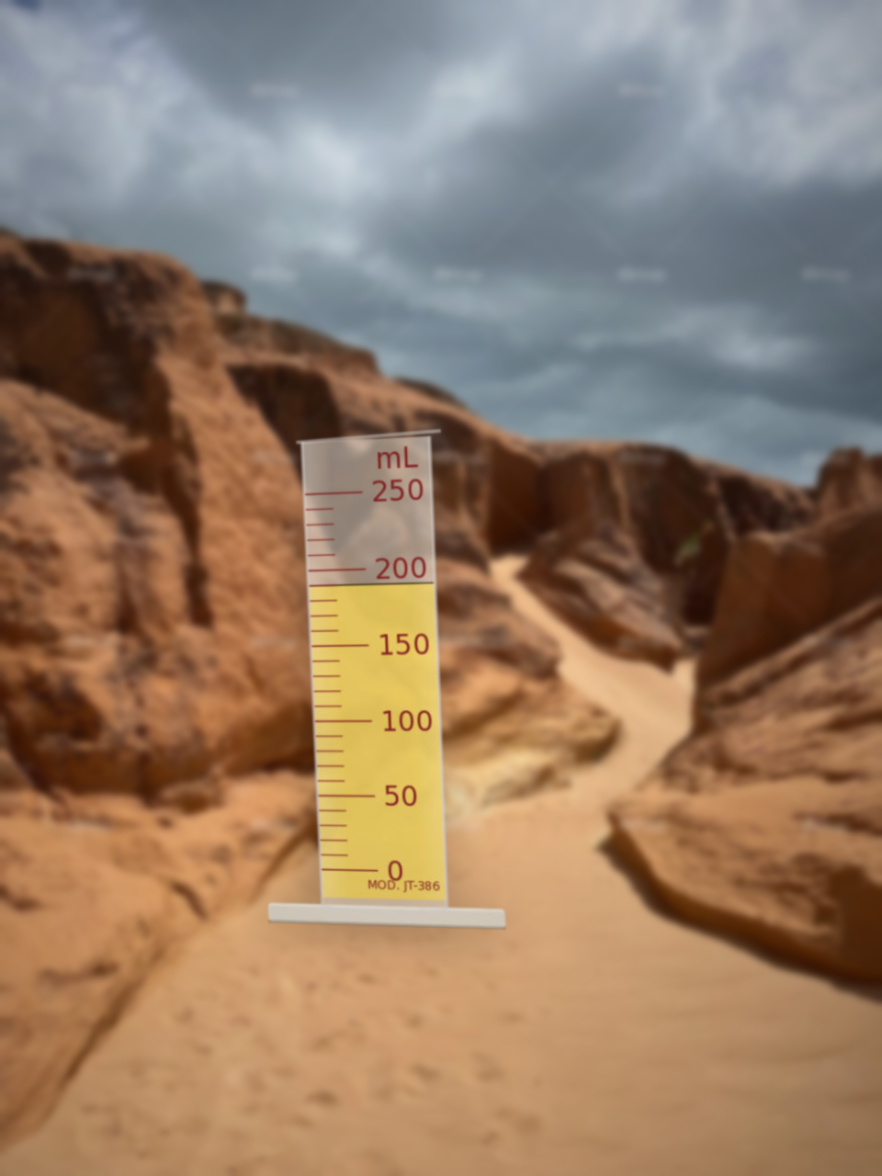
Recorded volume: 190; mL
